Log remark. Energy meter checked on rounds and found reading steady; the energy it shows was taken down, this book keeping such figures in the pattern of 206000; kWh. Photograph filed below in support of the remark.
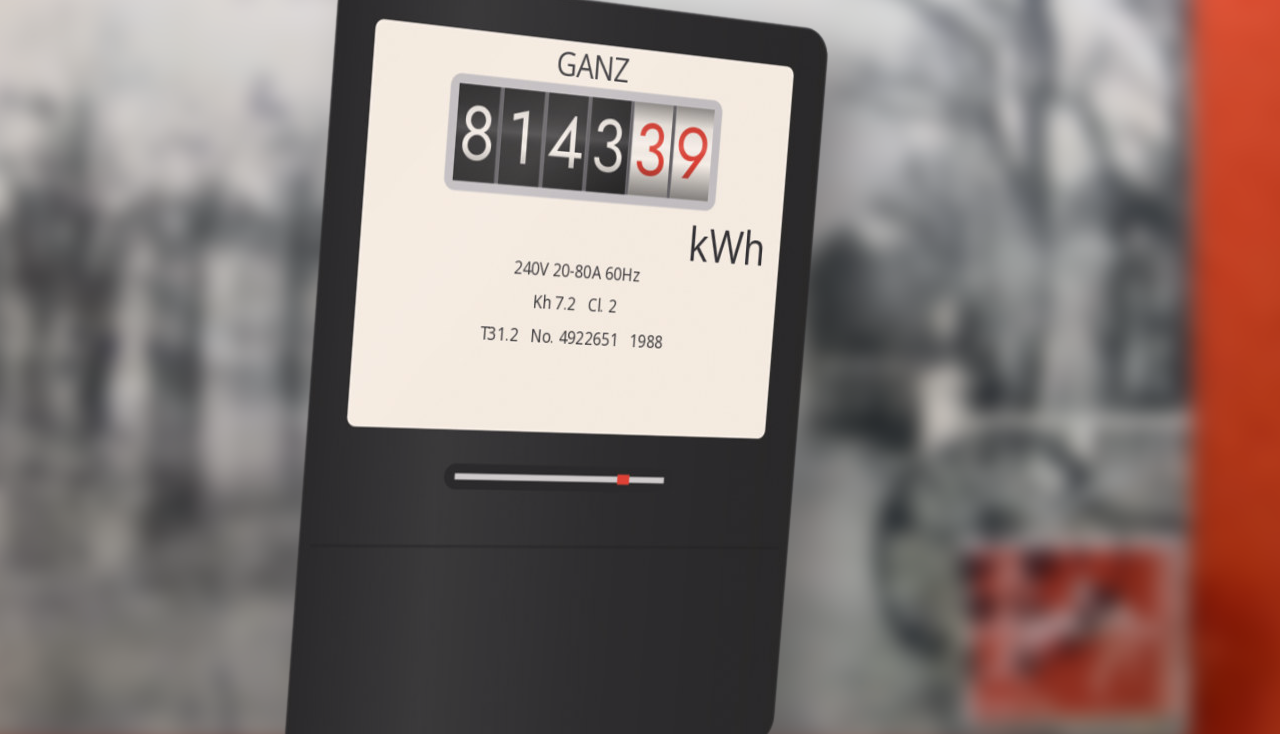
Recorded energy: 8143.39; kWh
